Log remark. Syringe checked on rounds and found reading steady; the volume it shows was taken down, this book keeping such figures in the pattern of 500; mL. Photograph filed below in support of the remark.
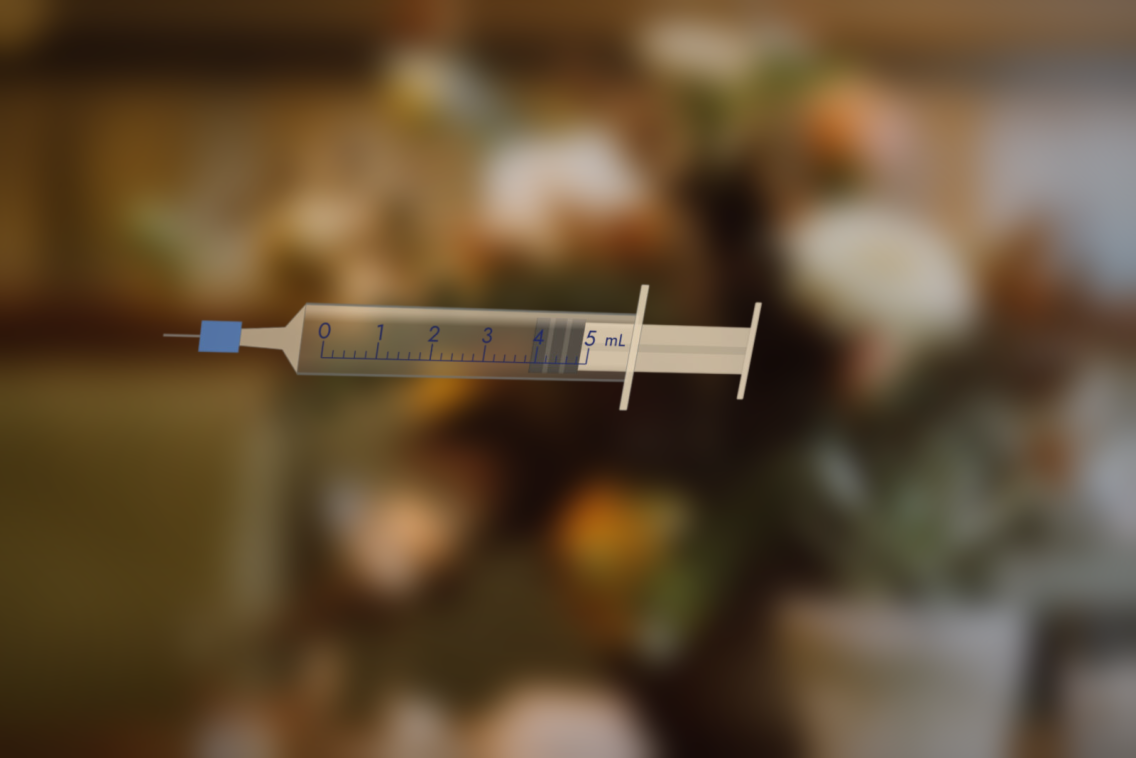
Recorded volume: 3.9; mL
